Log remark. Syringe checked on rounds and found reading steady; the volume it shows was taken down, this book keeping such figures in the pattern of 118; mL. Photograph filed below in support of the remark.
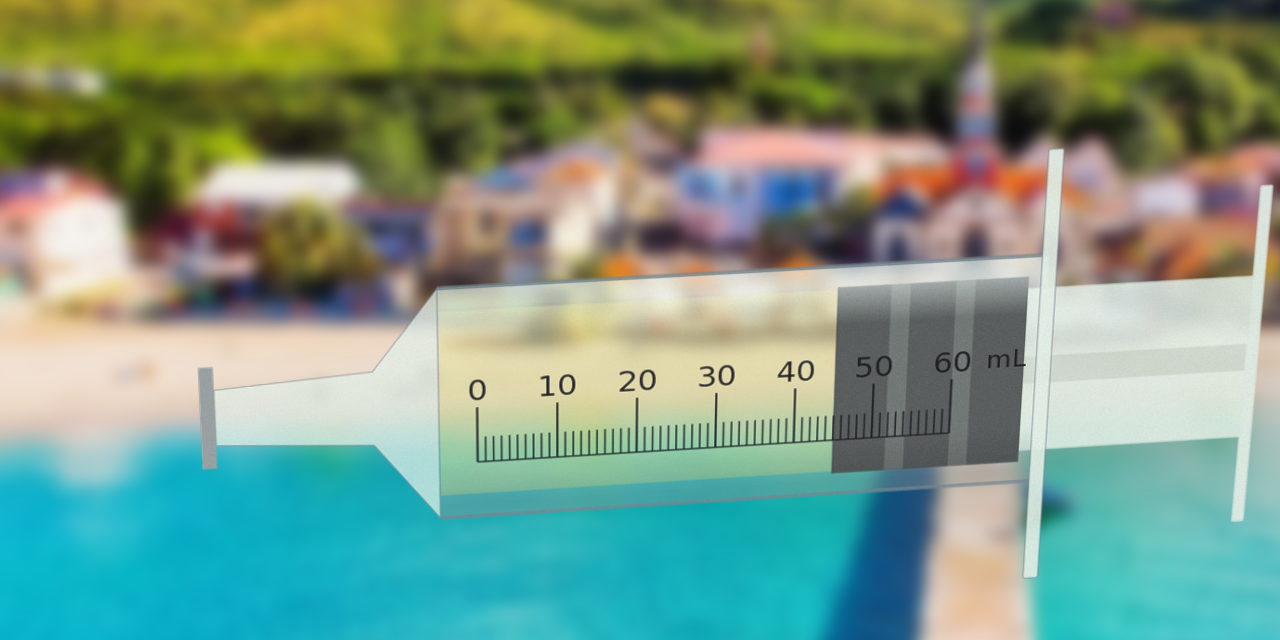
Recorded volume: 45; mL
